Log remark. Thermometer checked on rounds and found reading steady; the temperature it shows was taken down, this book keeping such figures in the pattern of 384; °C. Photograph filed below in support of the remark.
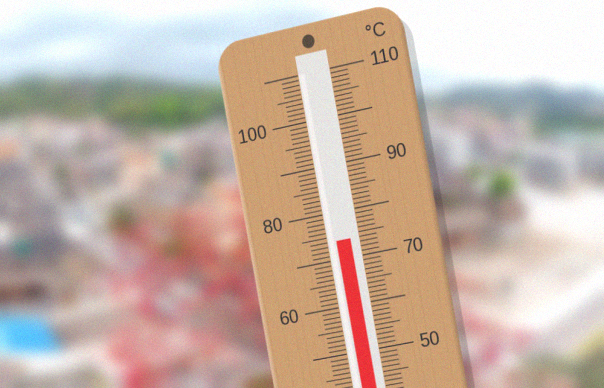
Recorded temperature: 74; °C
